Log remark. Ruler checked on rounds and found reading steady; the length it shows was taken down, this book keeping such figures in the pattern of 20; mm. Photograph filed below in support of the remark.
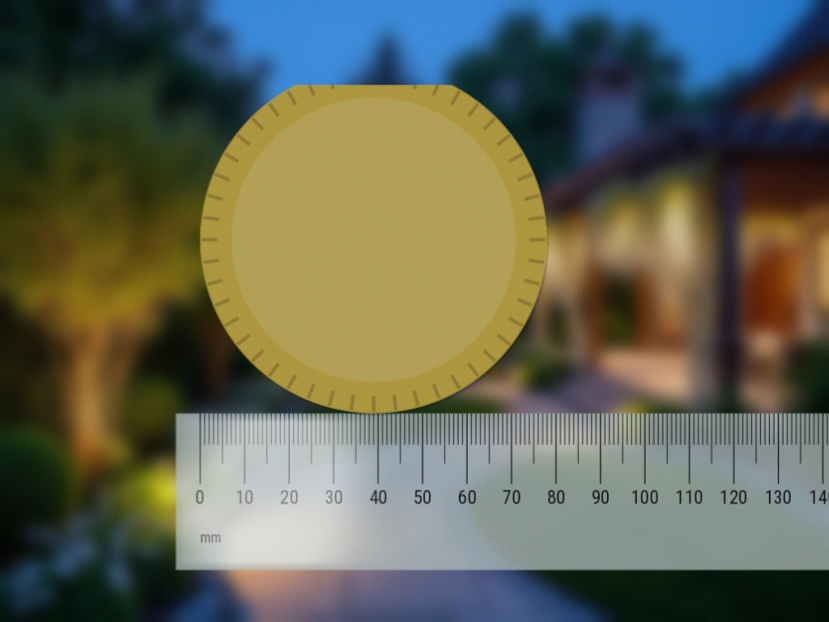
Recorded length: 78; mm
